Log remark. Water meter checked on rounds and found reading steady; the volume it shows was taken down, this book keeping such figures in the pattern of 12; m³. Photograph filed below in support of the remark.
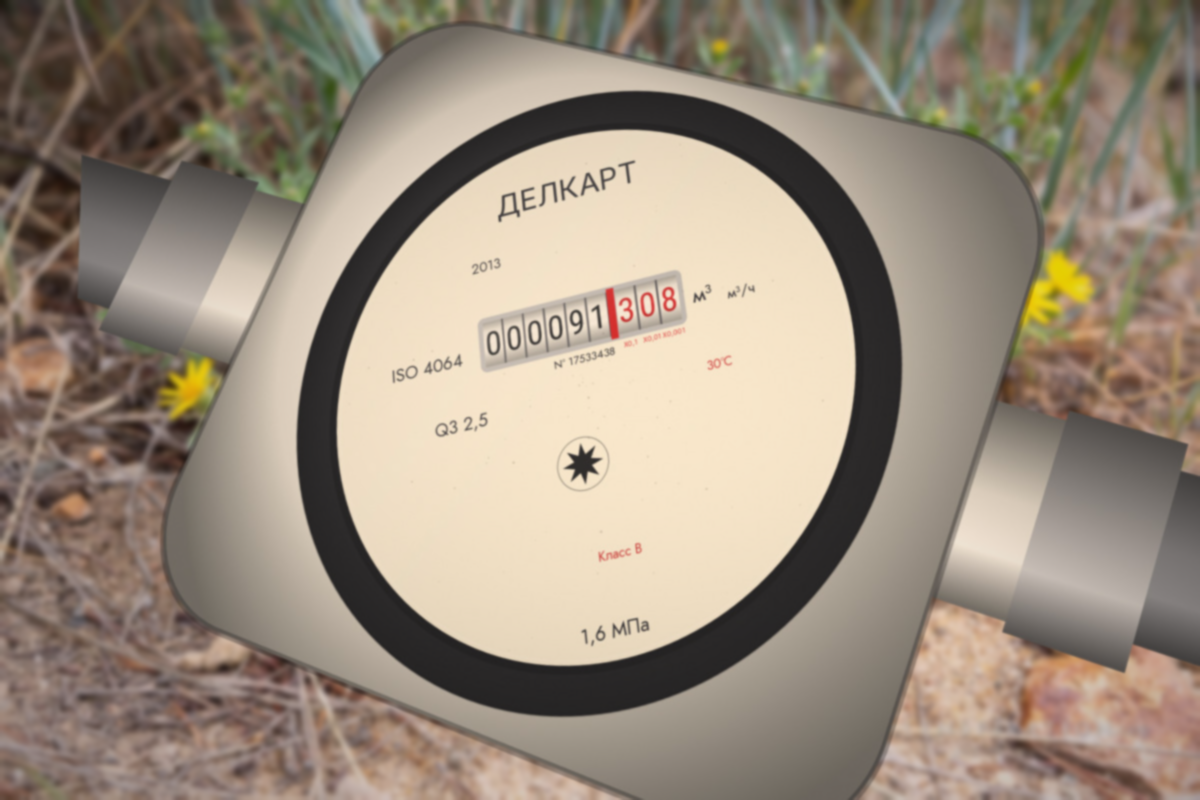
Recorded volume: 91.308; m³
